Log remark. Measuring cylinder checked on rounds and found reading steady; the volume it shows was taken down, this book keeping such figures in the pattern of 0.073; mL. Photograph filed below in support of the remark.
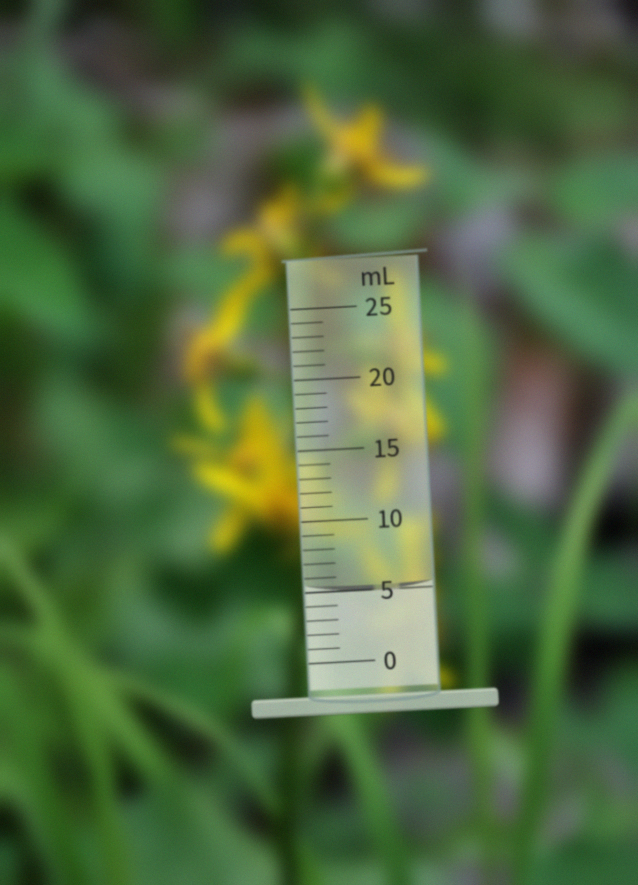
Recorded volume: 5; mL
